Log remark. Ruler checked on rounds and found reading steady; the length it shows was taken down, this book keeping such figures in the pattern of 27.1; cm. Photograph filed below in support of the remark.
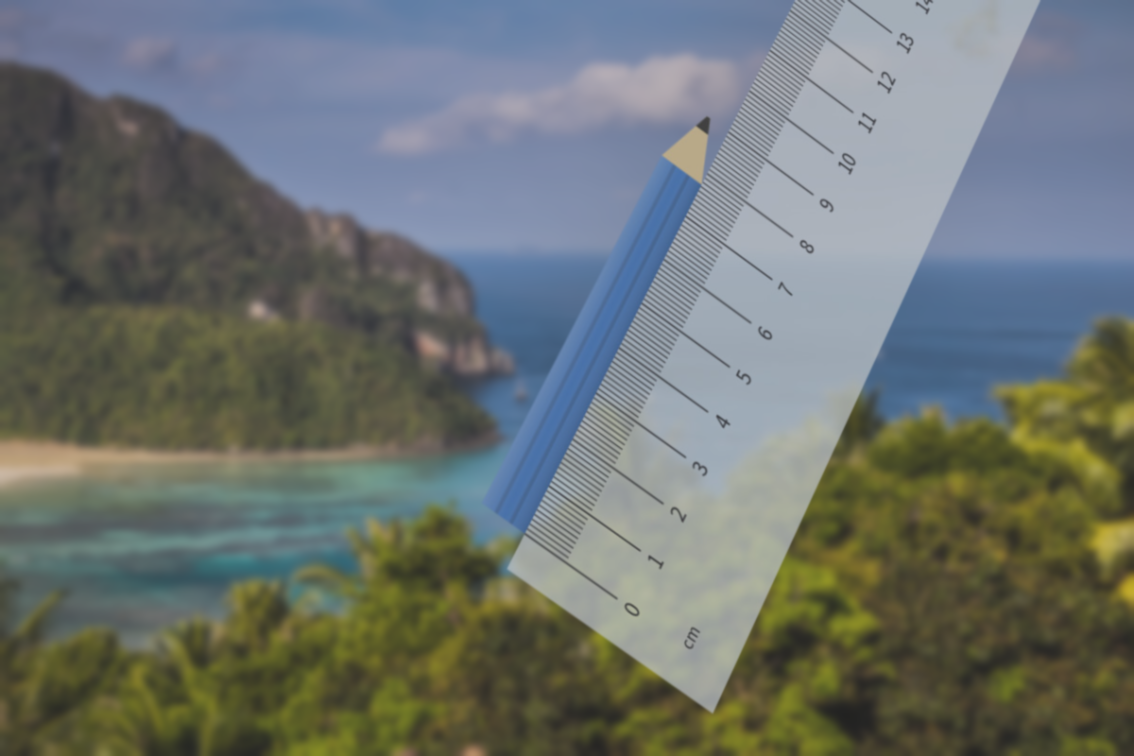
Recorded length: 9; cm
